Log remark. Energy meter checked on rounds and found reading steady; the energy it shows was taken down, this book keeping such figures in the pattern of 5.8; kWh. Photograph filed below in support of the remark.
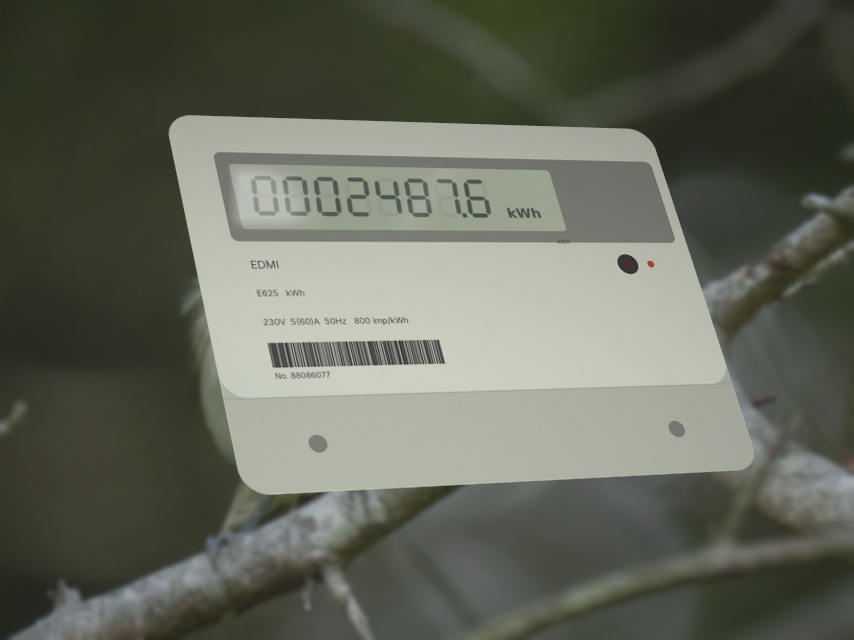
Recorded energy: 2487.6; kWh
